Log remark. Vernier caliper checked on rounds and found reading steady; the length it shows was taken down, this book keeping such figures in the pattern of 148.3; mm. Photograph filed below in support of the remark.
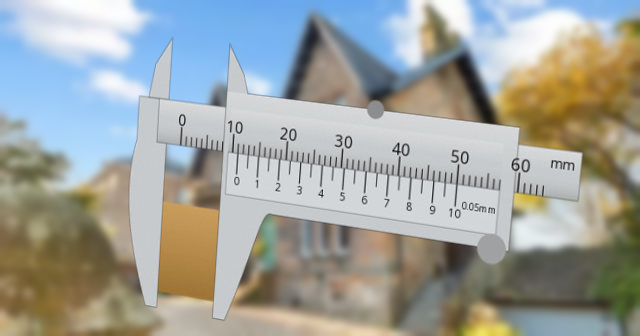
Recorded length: 11.0; mm
